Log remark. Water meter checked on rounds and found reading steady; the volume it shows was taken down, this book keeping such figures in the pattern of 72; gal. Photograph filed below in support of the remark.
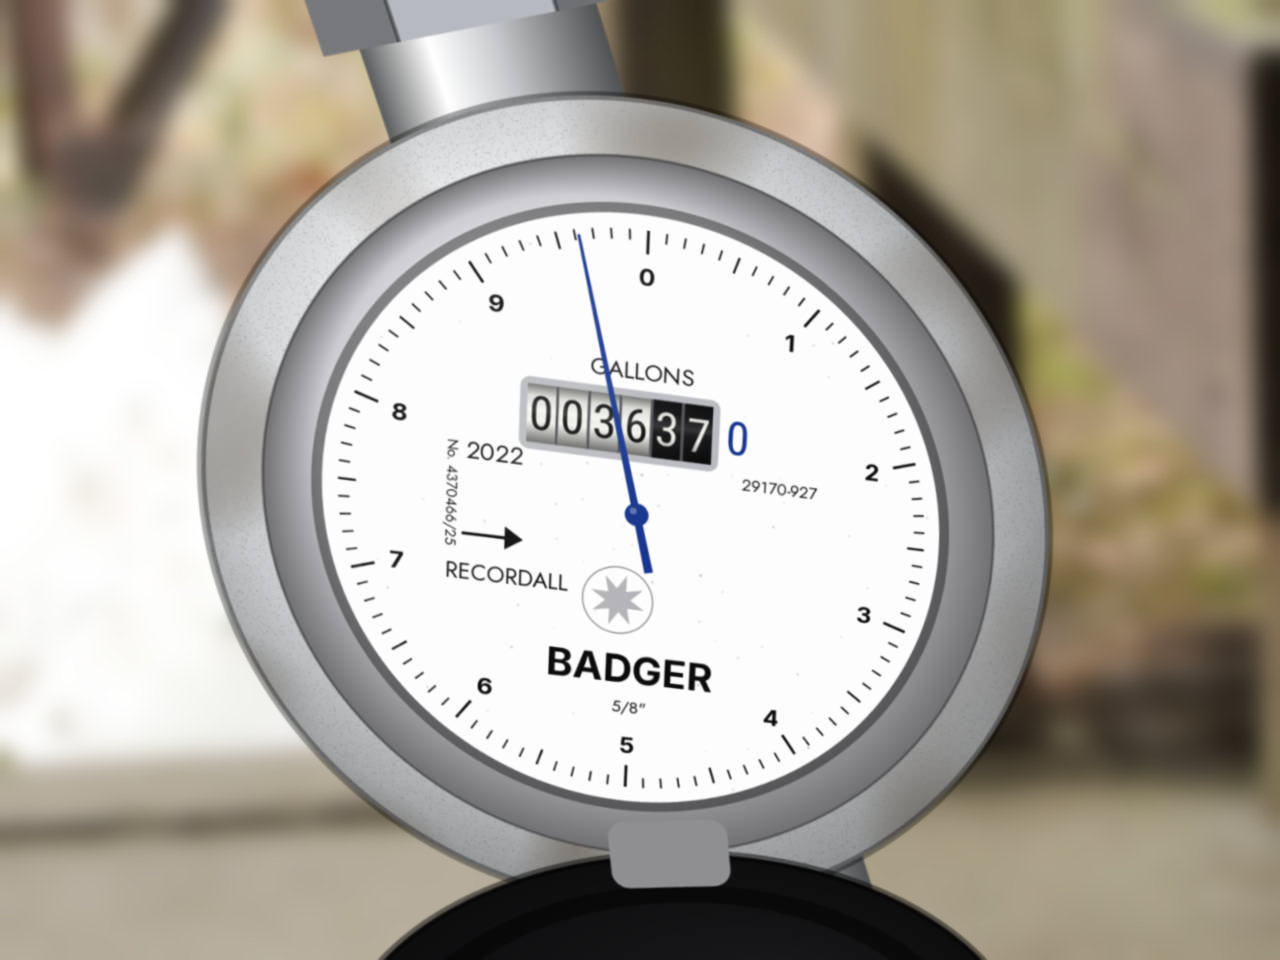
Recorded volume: 36369.6; gal
